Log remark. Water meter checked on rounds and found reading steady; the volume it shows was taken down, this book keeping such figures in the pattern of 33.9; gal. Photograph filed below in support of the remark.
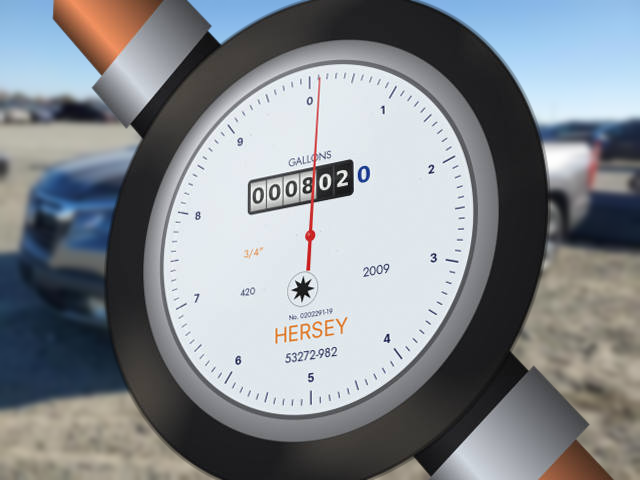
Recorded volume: 8020.1; gal
